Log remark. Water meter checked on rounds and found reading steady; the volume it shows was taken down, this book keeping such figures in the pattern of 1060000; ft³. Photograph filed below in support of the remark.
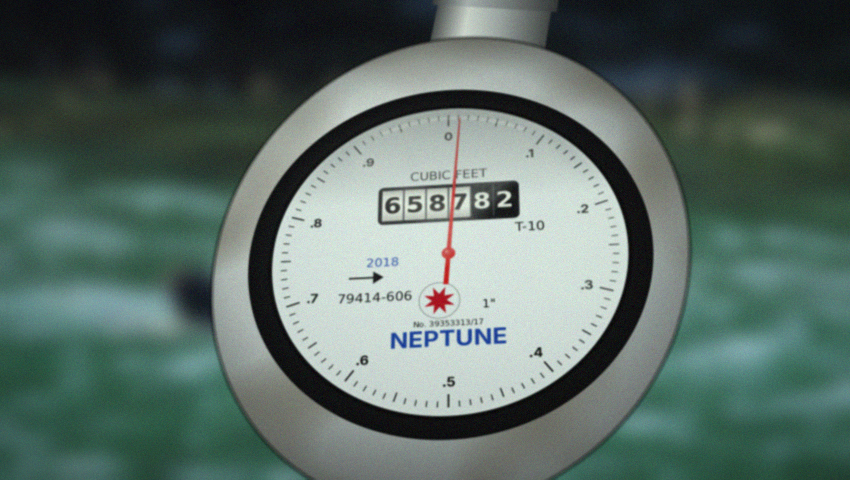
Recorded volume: 658782.01; ft³
